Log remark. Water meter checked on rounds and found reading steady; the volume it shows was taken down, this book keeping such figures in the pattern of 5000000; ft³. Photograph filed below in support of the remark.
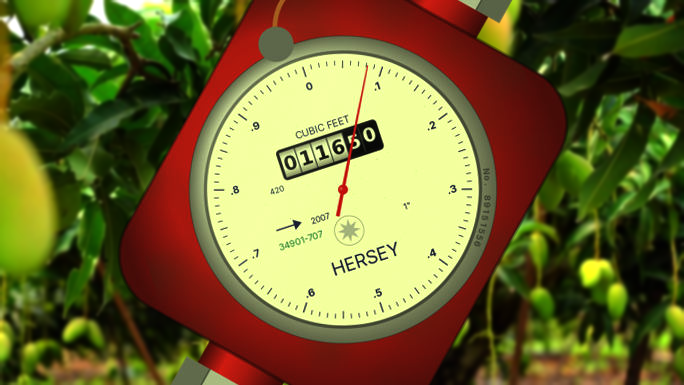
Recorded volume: 11650.08; ft³
